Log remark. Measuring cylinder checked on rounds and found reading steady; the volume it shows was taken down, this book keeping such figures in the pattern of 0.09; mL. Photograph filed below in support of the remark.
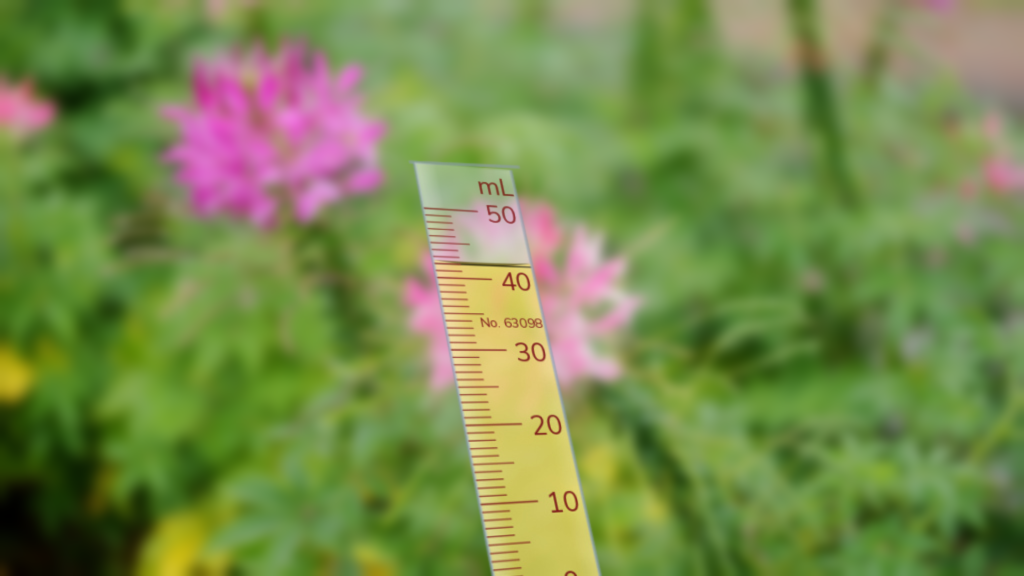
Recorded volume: 42; mL
